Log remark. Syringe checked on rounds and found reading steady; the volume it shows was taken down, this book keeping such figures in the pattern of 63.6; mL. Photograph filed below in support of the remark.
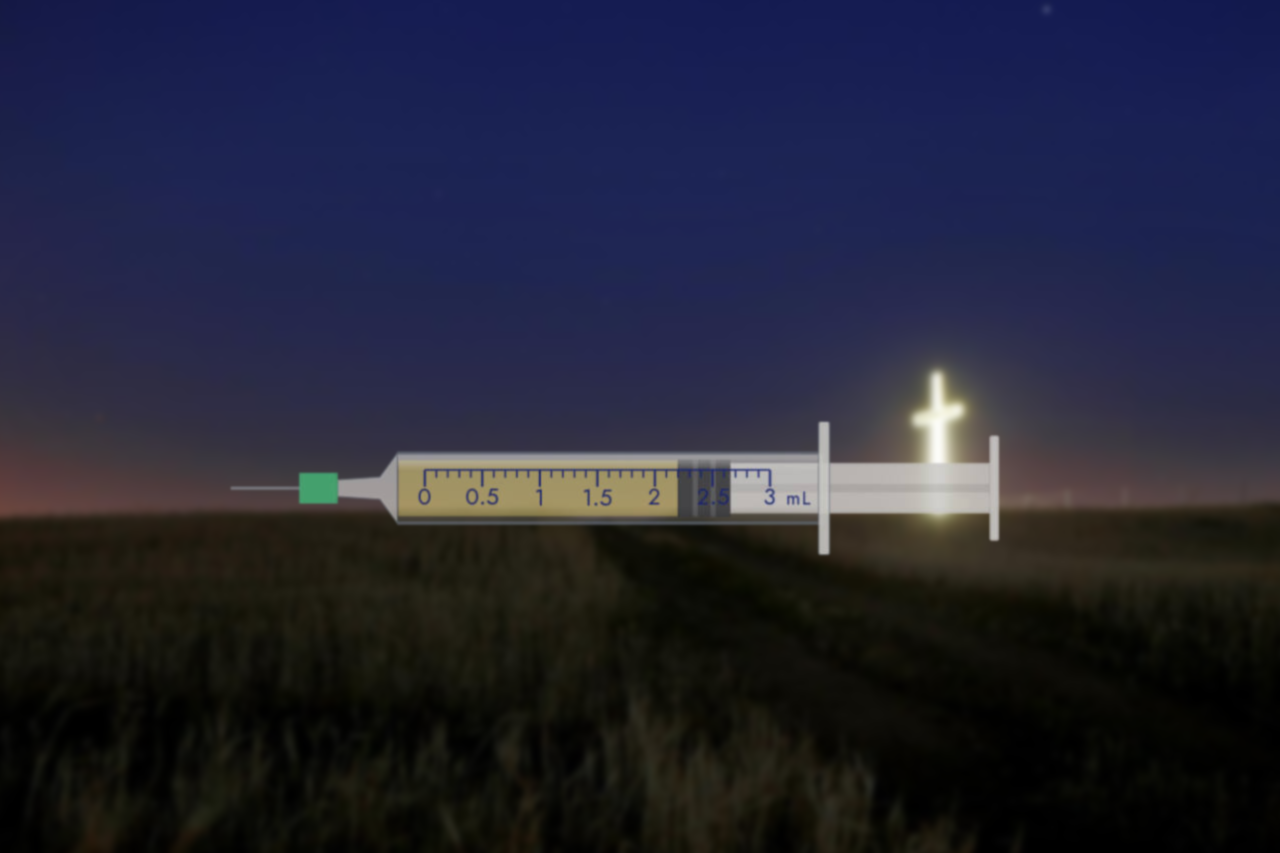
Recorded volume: 2.2; mL
